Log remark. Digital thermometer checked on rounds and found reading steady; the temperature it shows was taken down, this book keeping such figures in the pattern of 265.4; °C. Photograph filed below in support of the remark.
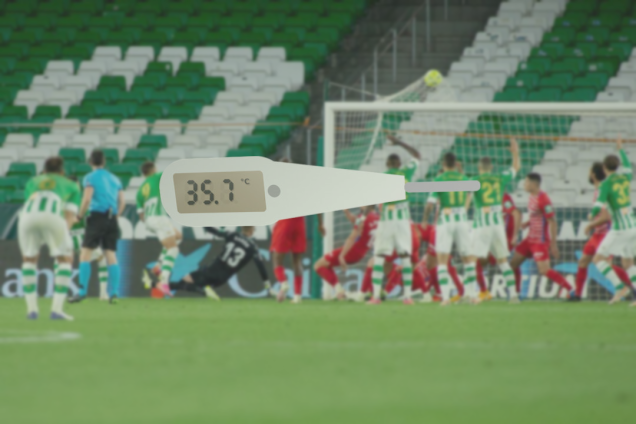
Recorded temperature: 35.7; °C
